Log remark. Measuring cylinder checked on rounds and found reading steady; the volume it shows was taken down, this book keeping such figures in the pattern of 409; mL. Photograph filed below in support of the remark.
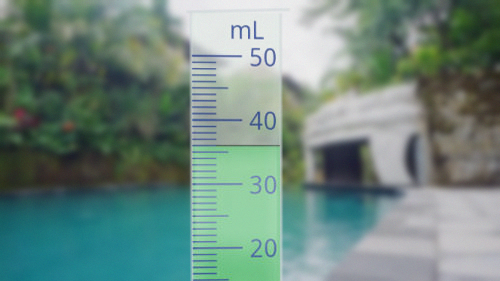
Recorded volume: 36; mL
